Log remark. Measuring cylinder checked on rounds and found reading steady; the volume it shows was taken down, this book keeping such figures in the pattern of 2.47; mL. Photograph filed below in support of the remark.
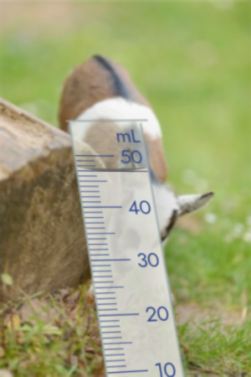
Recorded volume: 47; mL
